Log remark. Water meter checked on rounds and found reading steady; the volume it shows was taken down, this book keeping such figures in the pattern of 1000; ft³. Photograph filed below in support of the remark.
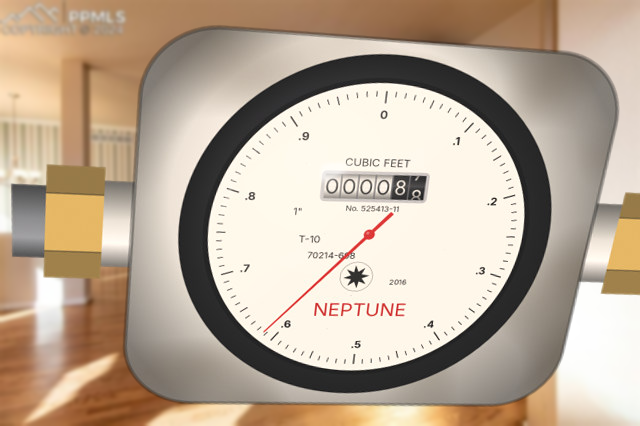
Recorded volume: 87.61; ft³
